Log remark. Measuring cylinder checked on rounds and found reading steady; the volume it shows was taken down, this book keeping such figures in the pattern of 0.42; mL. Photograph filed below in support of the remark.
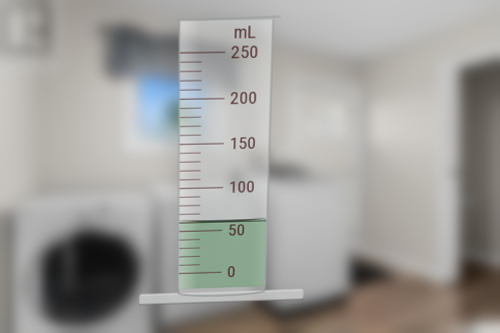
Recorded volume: 60; mL
